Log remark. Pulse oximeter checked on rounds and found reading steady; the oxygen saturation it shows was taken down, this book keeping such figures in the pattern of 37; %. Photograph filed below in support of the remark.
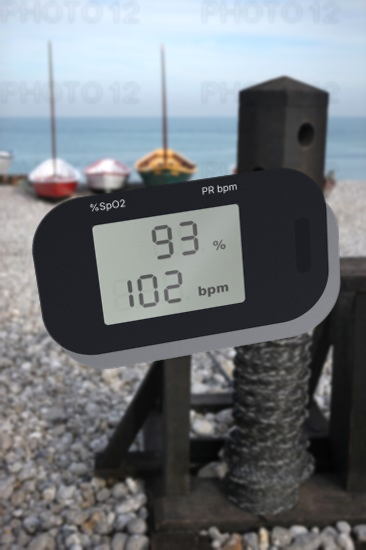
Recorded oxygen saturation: 93; %
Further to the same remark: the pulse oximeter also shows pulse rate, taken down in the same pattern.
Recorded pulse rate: 102; bpm
